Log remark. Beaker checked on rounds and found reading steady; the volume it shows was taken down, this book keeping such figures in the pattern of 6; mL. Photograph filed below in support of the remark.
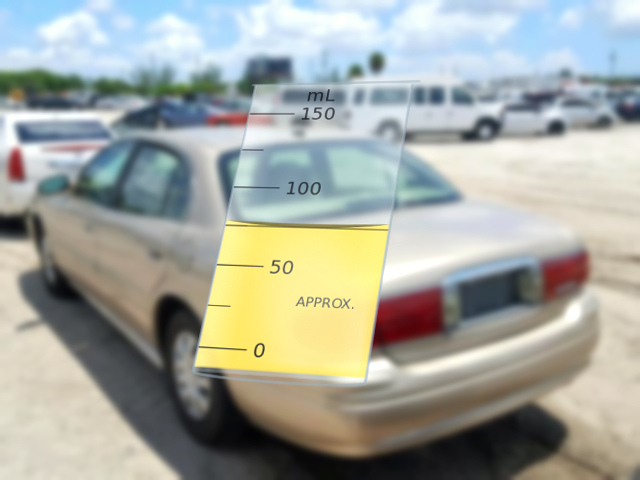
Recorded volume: 75; mL
